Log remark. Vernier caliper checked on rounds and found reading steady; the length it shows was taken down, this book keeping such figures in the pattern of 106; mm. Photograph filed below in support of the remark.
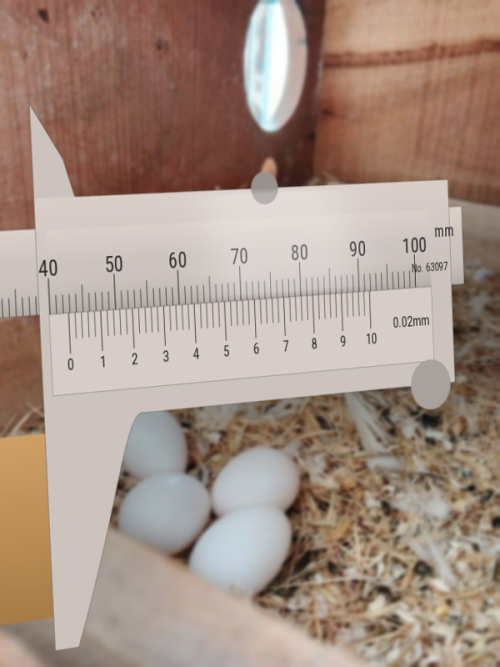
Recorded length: 42.8; mm
